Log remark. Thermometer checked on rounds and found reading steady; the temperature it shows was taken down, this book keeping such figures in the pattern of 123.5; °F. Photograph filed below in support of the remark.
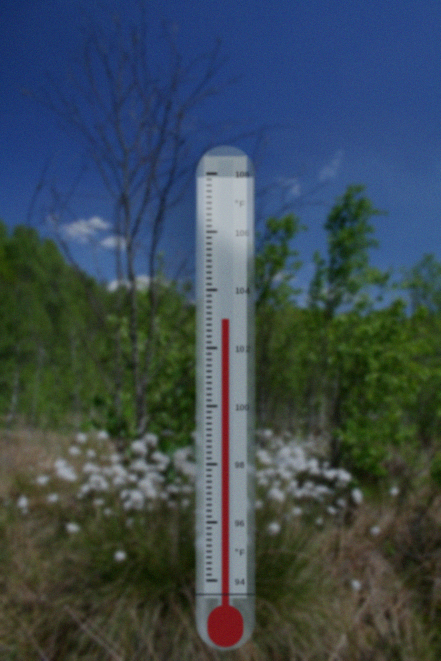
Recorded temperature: 103; °F
